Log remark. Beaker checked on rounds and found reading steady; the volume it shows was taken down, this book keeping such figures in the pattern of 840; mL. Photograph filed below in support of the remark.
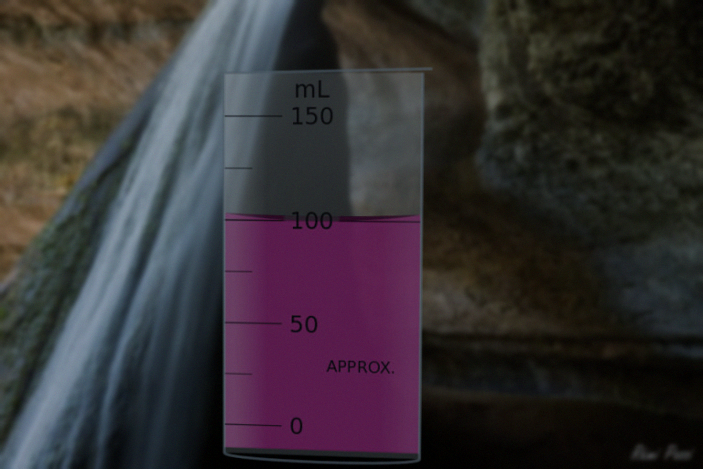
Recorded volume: 100; mL
